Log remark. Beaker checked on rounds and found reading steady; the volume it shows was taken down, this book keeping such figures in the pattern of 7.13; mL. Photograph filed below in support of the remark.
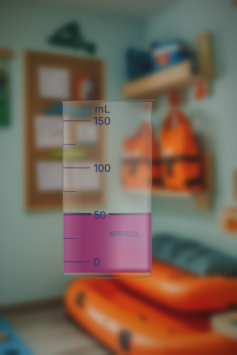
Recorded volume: 50; mL
